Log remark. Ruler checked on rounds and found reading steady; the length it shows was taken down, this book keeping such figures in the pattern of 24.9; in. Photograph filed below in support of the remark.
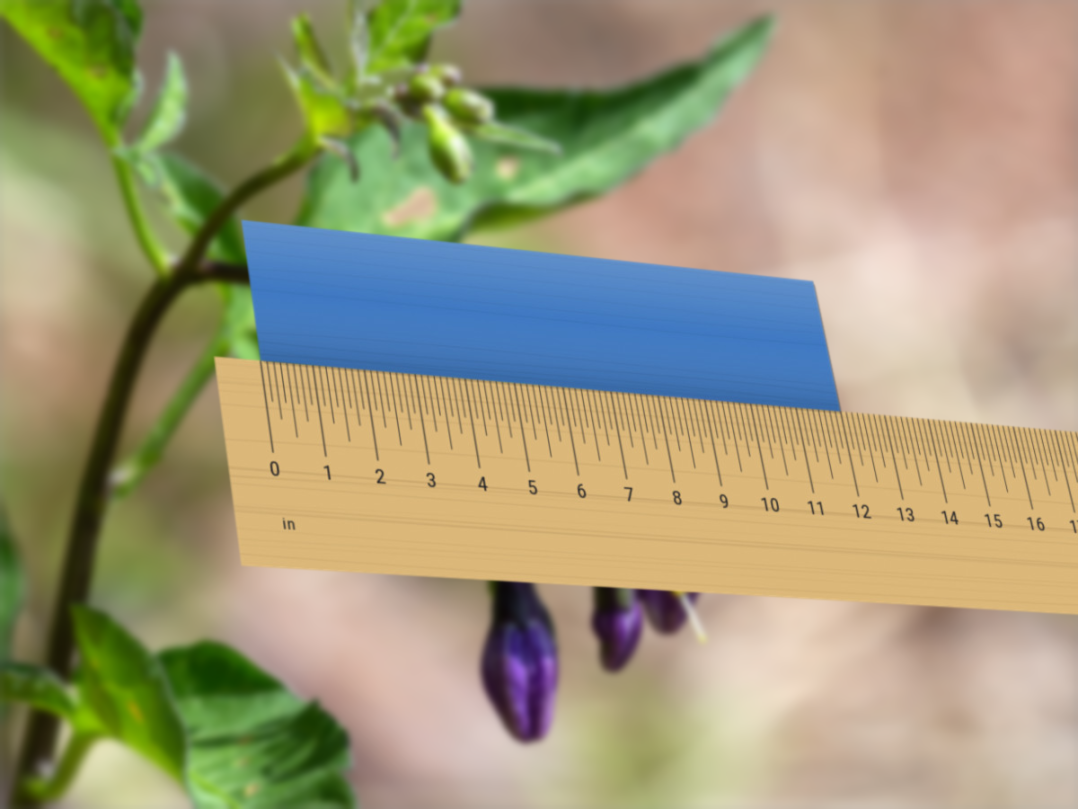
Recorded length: 12; in
